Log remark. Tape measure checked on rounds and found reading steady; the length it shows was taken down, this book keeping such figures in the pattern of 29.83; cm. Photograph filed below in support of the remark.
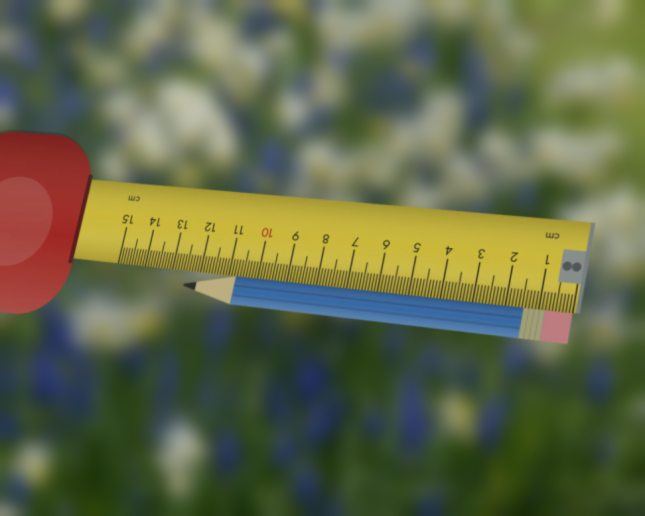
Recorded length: 12.5; cm
